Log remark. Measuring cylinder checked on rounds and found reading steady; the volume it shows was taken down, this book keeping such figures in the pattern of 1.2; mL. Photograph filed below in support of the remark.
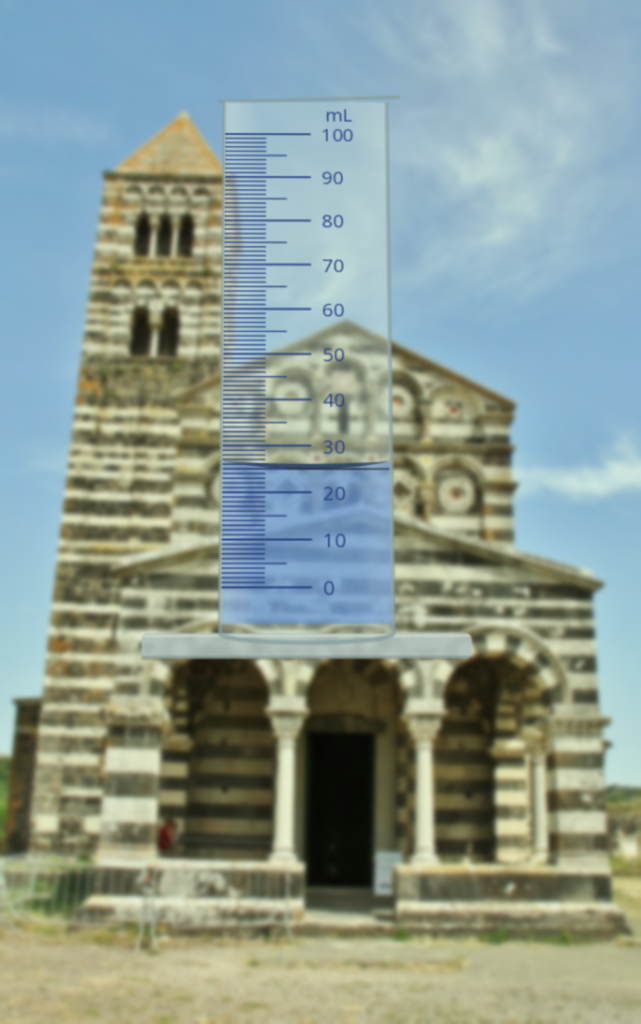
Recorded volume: 25; mL
